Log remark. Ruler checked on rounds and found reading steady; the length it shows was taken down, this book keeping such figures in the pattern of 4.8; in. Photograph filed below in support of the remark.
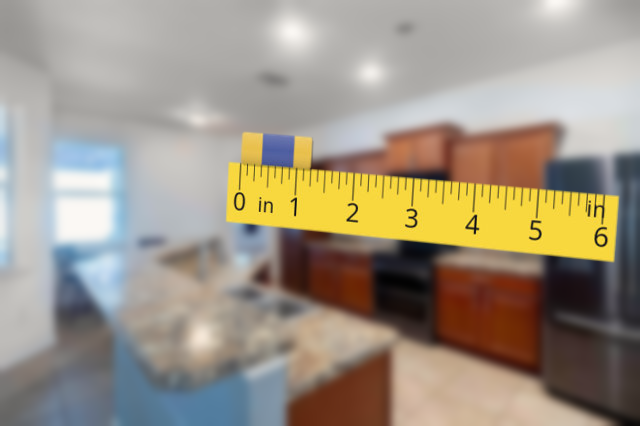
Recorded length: 1.25; in
